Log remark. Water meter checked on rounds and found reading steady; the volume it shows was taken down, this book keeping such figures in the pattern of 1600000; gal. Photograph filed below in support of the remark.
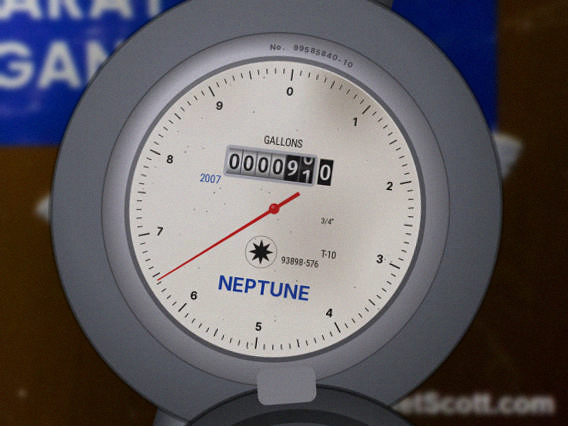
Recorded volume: 906.4; gal
